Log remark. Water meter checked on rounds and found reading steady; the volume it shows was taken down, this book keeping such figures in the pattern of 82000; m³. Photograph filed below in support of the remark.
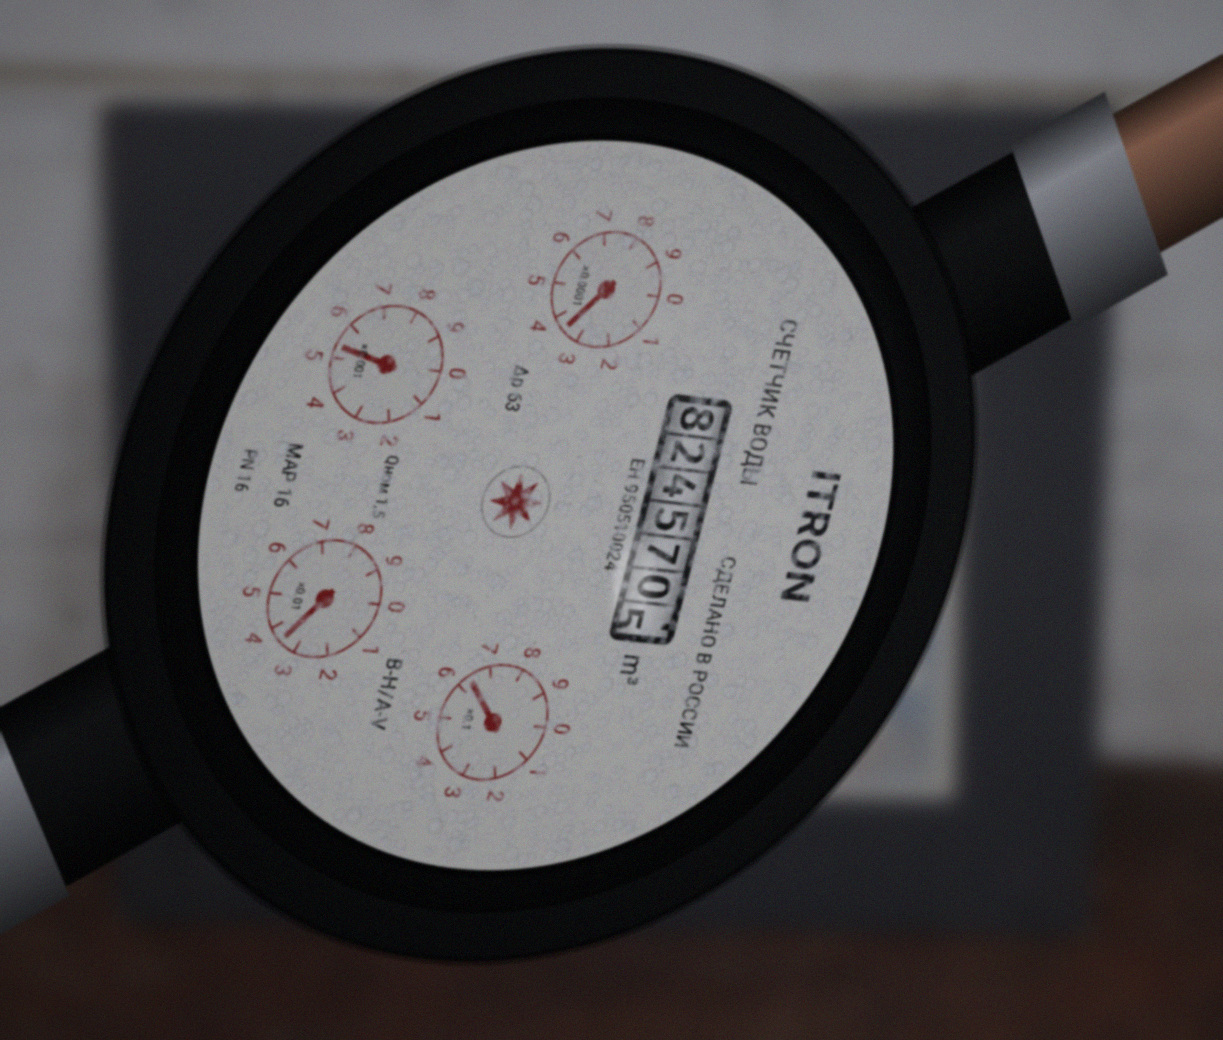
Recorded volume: 8245704.6353; m³
